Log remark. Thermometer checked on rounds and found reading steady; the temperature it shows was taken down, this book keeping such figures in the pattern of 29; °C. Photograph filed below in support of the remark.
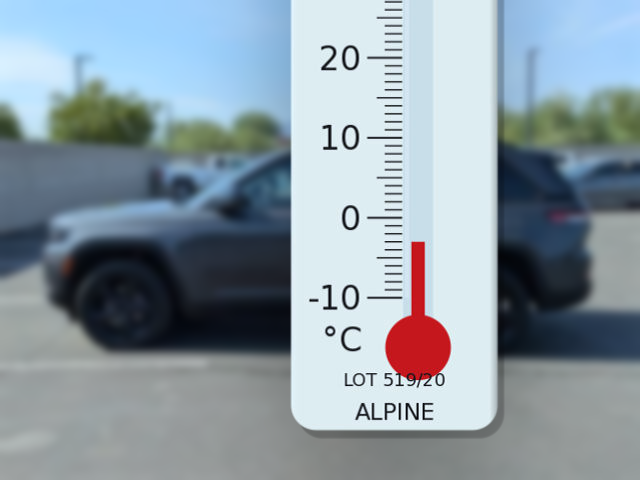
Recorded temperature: -3; °C
